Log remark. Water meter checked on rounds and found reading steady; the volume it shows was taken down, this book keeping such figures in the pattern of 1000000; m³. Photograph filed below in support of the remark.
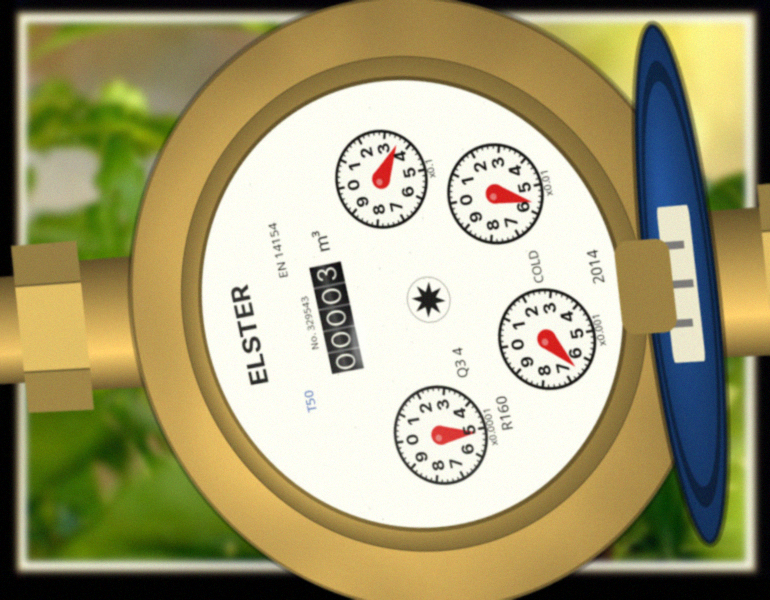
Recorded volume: 3.3565; m³
